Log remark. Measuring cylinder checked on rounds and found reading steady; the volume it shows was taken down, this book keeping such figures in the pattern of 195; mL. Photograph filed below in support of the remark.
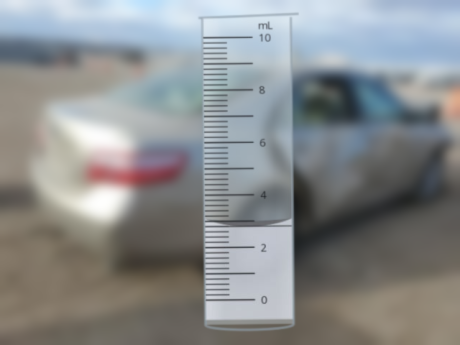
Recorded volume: 2.8; mL
